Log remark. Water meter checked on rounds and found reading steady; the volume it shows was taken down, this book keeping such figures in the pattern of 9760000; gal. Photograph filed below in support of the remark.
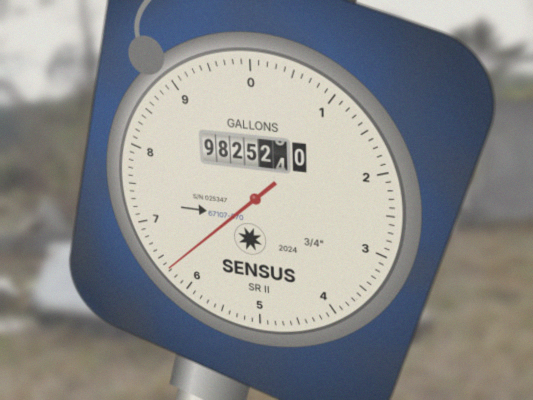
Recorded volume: 9825236.3; gal
